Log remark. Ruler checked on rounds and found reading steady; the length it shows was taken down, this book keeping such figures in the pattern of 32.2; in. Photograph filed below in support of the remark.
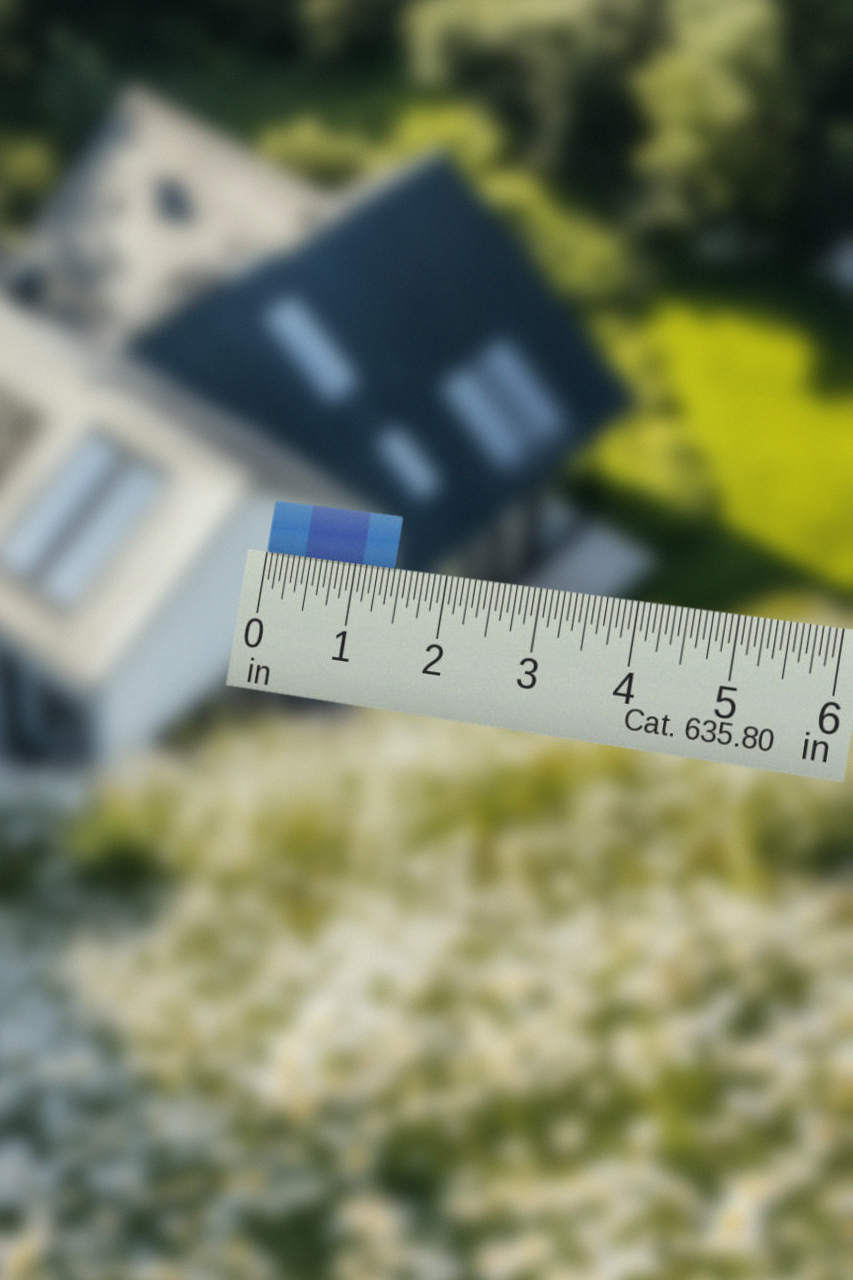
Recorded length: 1.4375; in
